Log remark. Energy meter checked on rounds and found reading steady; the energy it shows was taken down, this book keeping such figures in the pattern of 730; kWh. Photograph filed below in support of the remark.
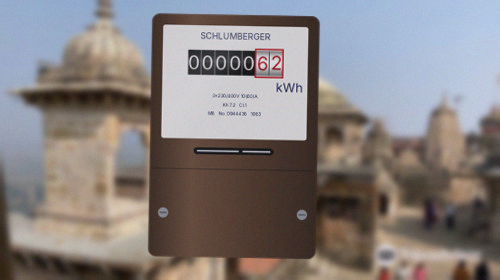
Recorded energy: 0.62; kWh
